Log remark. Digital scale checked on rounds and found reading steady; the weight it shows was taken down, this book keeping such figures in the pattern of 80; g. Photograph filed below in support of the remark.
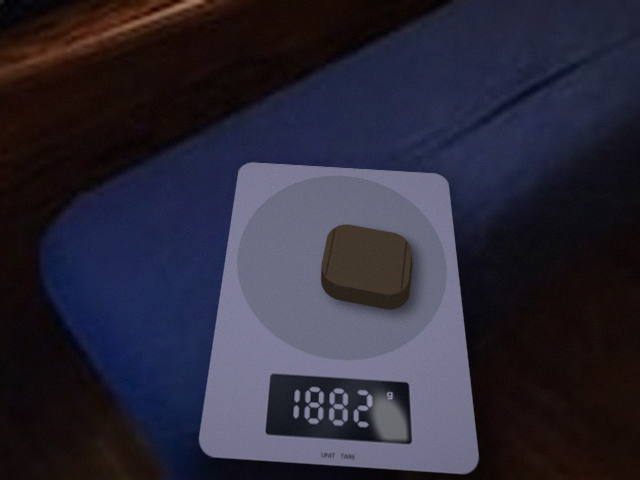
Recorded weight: 1882; g
